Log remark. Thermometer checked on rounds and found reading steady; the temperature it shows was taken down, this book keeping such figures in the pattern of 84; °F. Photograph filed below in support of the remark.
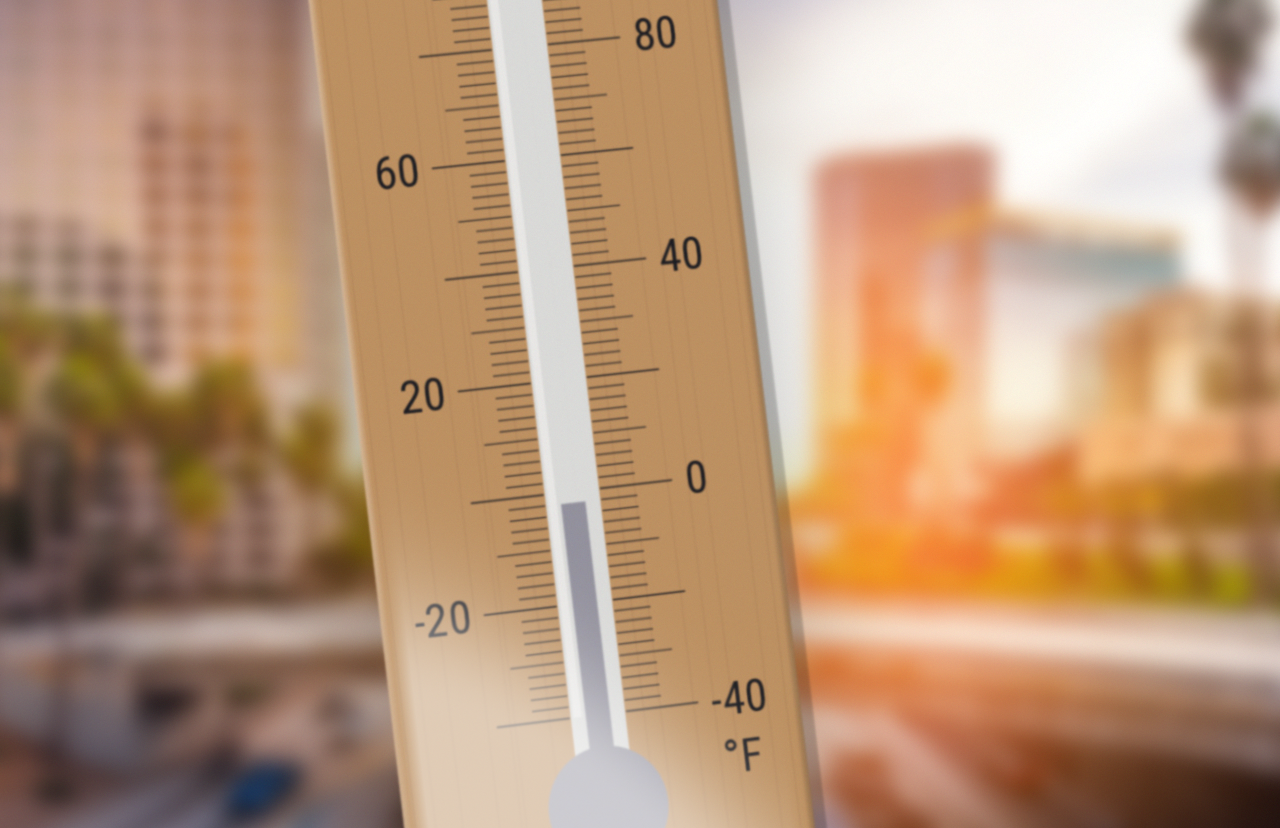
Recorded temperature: -2; °F
